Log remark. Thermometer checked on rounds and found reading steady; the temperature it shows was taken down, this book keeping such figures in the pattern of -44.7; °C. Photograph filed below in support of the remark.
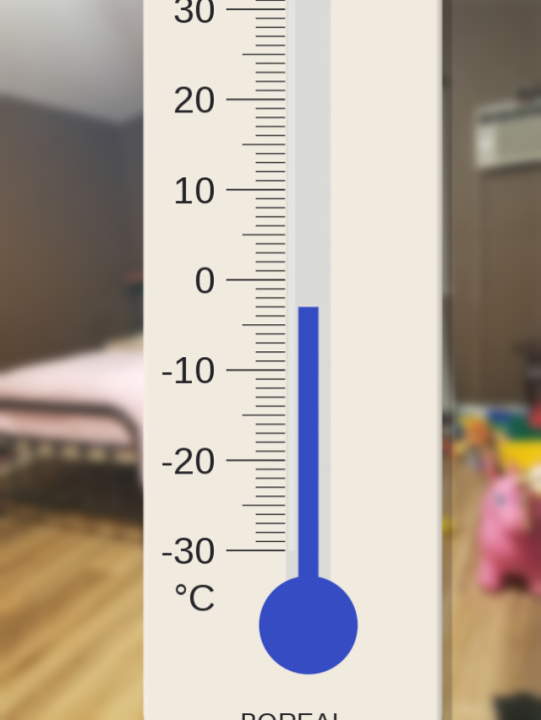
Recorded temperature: -3; °C
